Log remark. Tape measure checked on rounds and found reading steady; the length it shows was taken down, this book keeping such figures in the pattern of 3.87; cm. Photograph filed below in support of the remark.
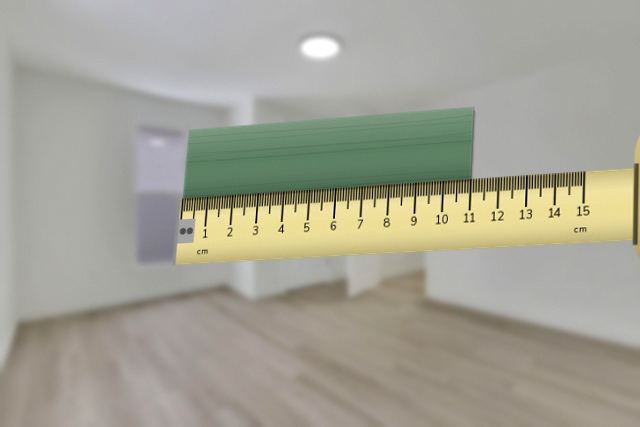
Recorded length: 11; cm
